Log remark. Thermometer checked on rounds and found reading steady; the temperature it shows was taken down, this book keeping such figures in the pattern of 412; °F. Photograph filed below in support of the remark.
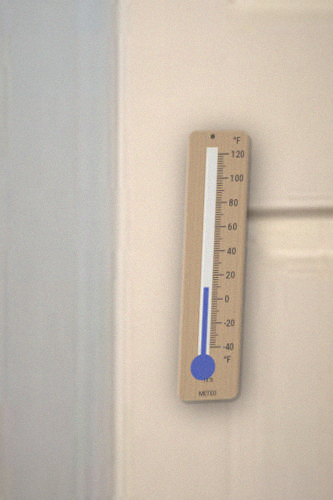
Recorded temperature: 10; °F
